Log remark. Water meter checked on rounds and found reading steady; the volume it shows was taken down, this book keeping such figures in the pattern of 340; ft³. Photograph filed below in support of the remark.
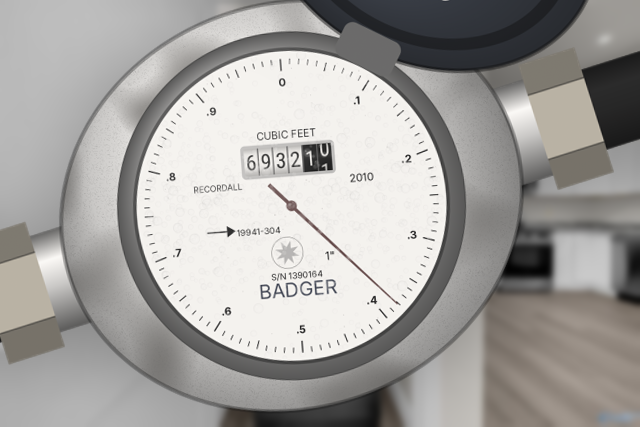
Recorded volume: 693210.38; ft³
